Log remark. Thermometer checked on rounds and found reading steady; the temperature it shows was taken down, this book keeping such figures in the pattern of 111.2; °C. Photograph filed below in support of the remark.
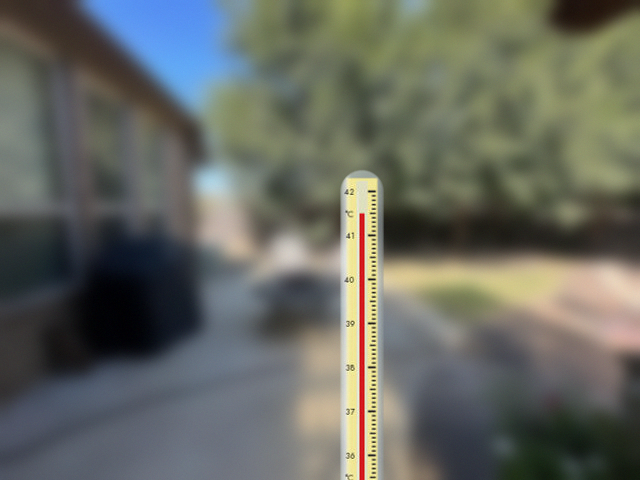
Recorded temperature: 41.5; °C
